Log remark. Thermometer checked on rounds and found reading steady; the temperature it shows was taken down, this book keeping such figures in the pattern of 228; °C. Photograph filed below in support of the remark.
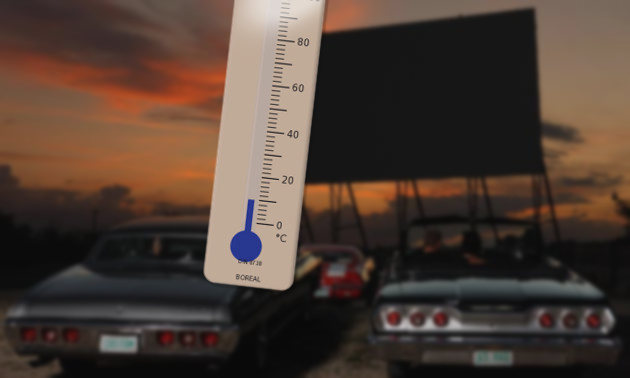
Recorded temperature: 10; °C
